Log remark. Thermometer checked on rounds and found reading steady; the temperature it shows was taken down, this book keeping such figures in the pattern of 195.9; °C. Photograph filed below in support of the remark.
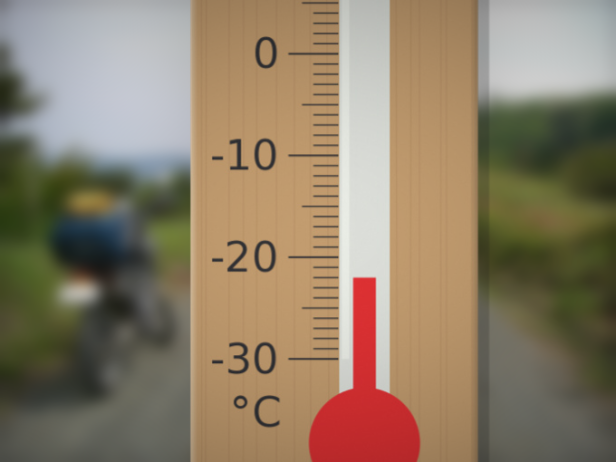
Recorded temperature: -22; °C
